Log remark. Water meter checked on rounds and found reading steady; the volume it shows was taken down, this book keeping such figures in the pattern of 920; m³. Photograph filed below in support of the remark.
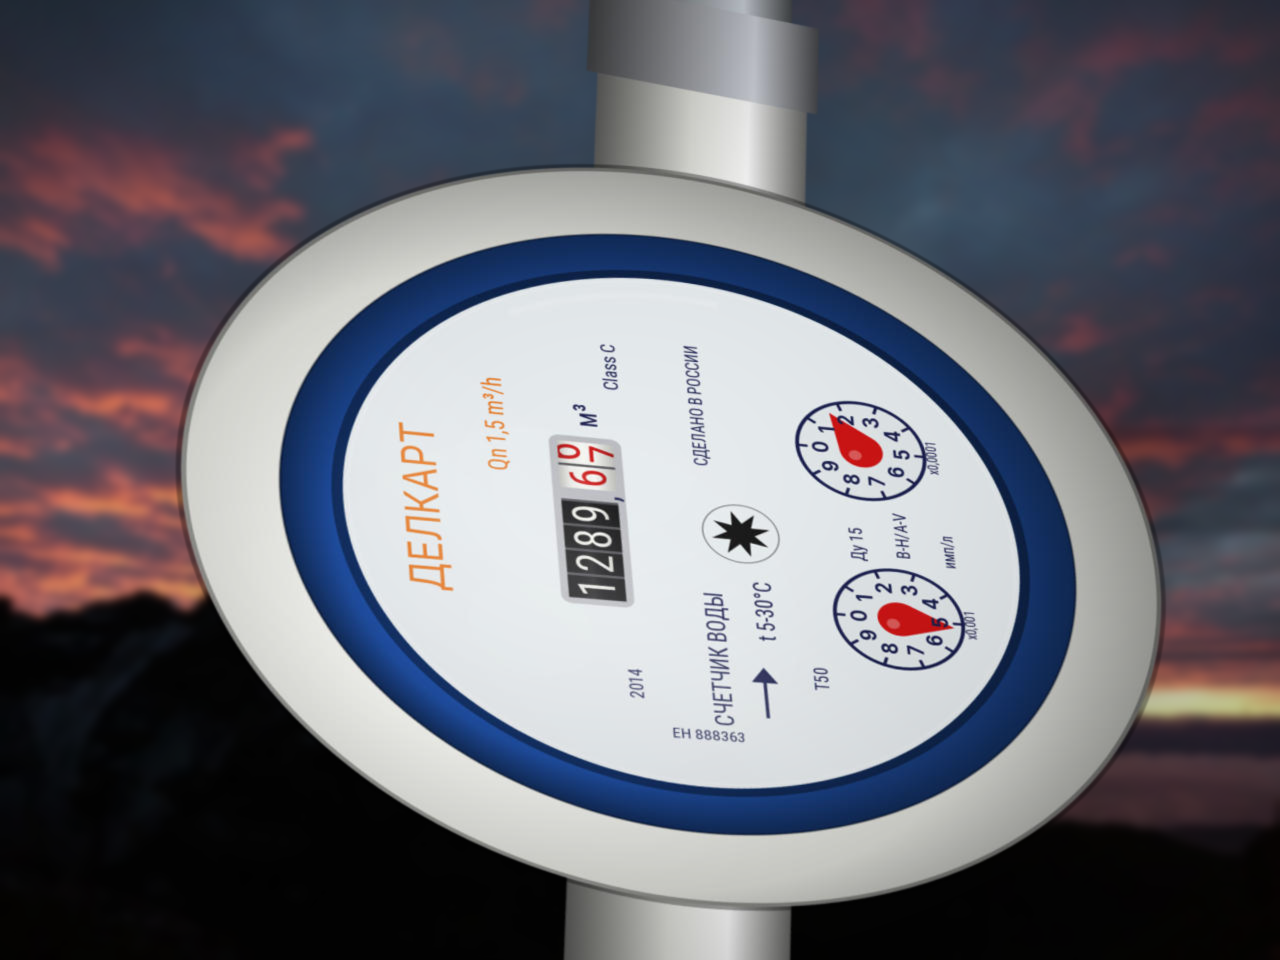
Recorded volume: 1289.6651; m³
